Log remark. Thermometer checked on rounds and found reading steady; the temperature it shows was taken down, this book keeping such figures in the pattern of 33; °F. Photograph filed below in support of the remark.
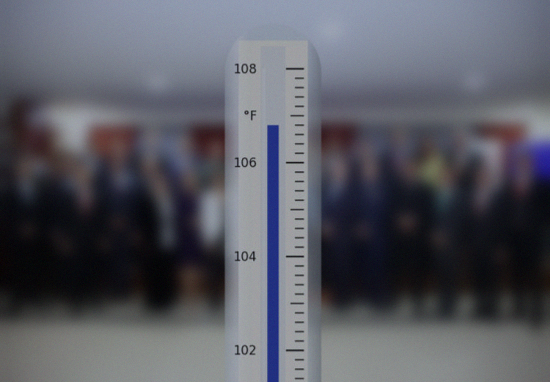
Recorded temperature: 106.8; °F
